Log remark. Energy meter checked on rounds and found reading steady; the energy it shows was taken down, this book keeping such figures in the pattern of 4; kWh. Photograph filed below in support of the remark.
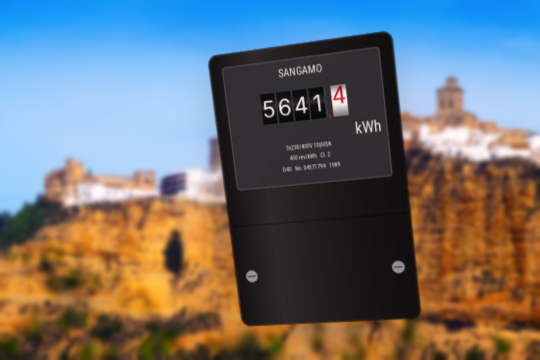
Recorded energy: 5641.4; kWh
